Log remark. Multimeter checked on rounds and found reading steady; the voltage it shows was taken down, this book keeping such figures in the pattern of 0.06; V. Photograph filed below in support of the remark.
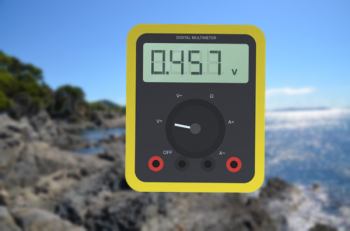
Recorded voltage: 0.457; V
